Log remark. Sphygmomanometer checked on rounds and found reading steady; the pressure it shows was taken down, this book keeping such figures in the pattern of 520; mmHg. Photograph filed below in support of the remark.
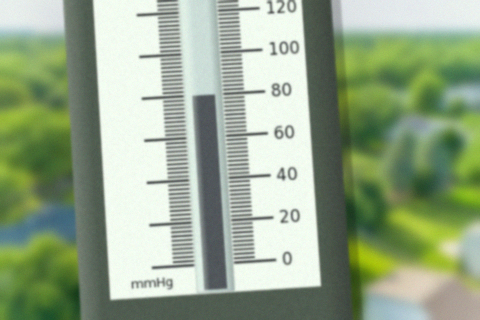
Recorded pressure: 80; mmHg
